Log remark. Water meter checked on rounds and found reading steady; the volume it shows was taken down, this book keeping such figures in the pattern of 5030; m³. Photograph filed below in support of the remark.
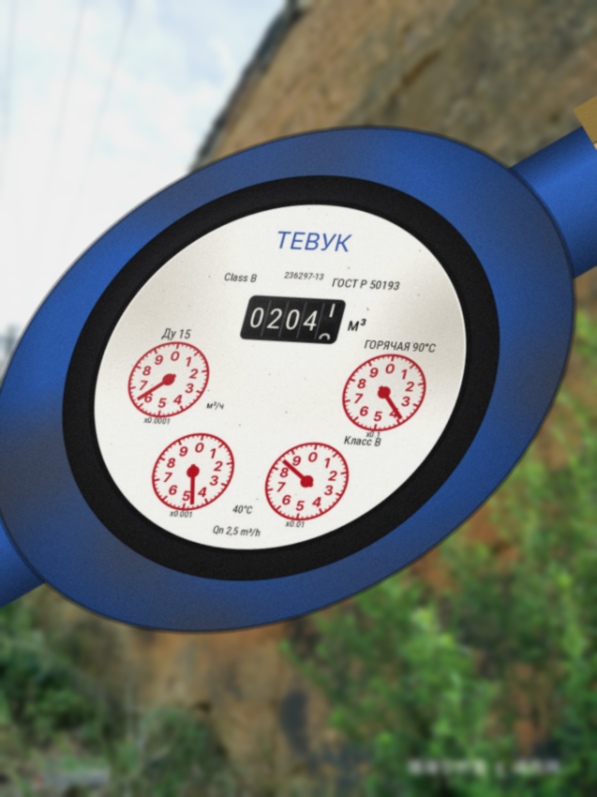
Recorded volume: 2041.3846; m³
